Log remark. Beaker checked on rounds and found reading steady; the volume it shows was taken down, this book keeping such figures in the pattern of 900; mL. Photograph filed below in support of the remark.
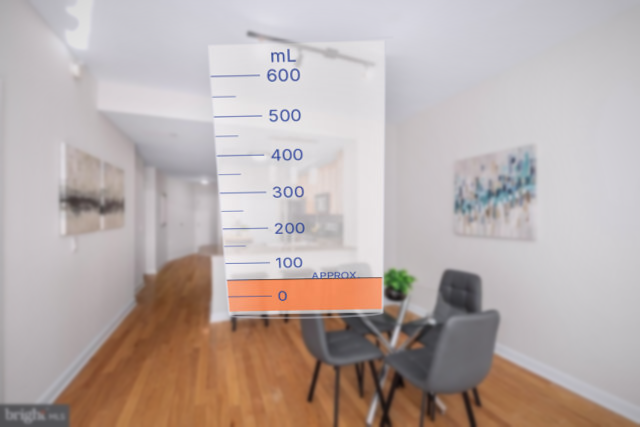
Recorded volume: 50; mL
